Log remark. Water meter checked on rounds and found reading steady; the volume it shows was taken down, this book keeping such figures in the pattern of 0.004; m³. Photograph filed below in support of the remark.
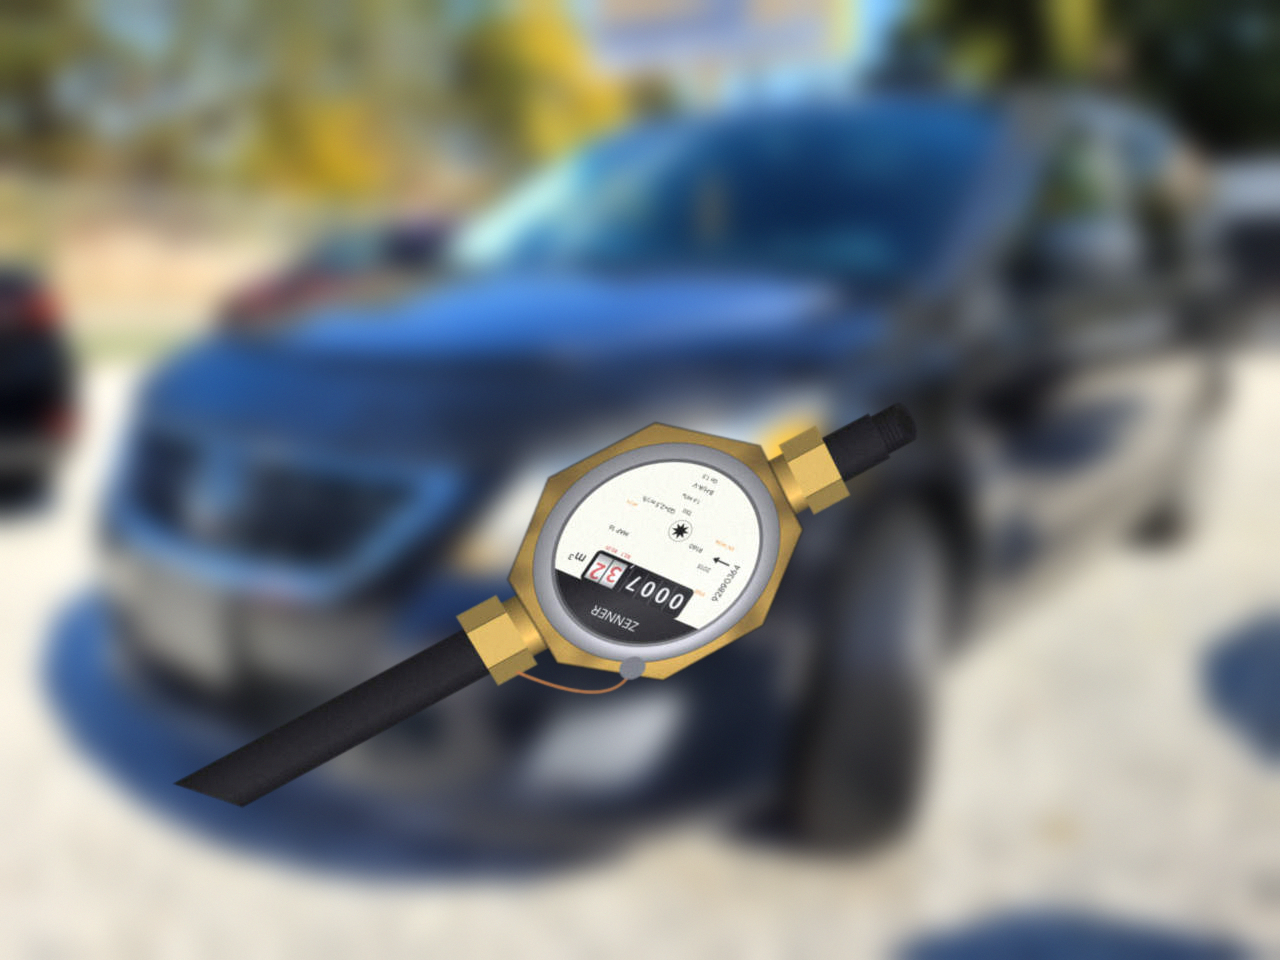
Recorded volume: 7.32; m³
